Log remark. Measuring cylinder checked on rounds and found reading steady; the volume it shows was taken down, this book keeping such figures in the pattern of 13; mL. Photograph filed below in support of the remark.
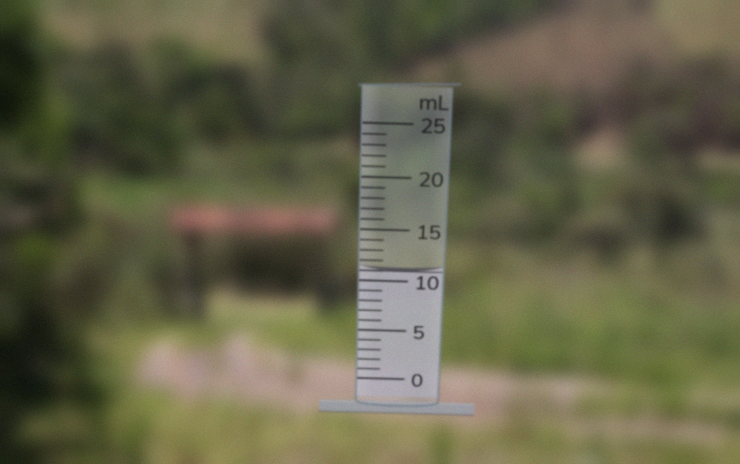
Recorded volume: 11; mL
